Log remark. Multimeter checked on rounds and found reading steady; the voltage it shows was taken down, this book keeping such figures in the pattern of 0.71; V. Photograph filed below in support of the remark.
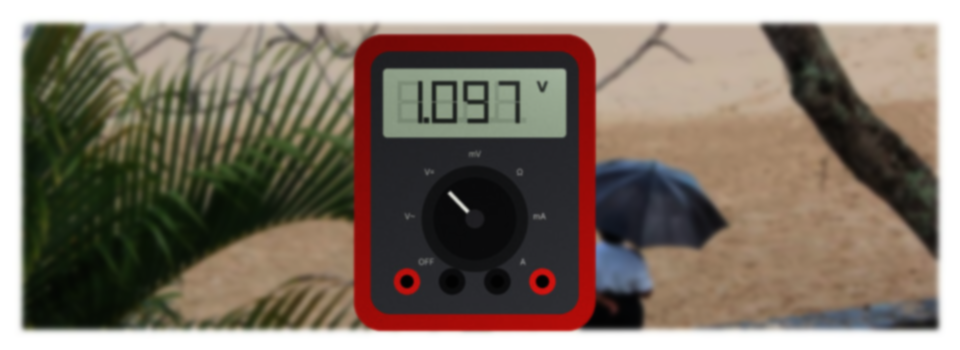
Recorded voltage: 1.097; V
